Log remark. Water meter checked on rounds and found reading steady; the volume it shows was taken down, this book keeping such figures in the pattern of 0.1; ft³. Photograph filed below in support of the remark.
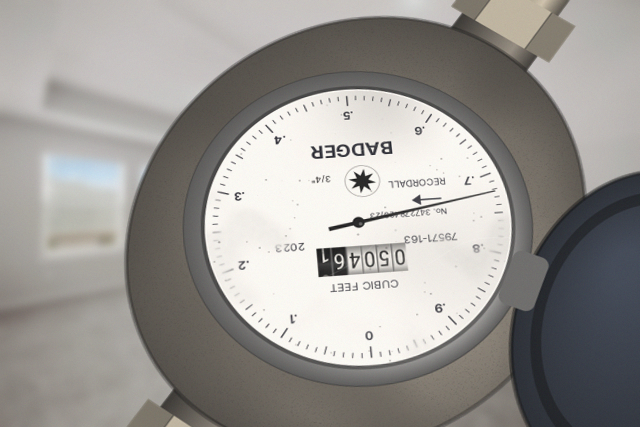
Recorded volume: 50460.72; ft³
